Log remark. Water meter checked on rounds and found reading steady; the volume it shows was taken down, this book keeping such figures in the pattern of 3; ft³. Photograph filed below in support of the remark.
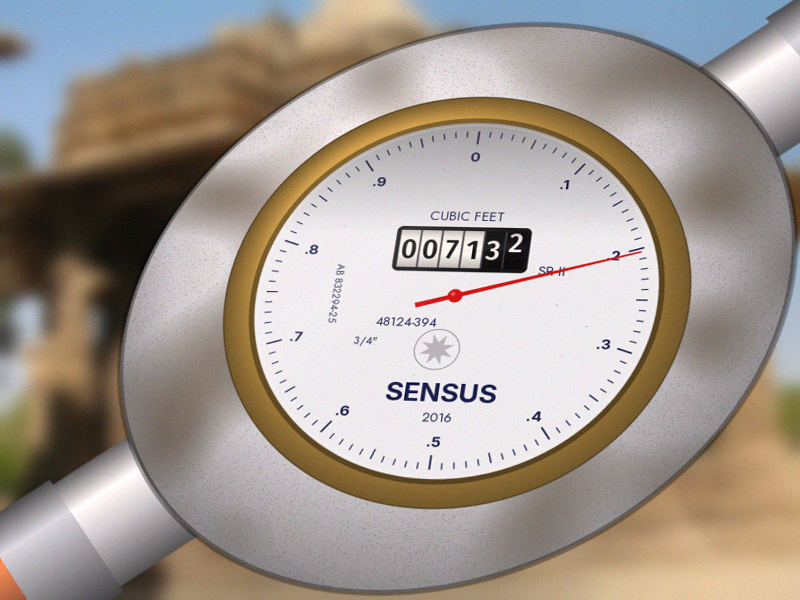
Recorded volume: 7132.20; ft³
